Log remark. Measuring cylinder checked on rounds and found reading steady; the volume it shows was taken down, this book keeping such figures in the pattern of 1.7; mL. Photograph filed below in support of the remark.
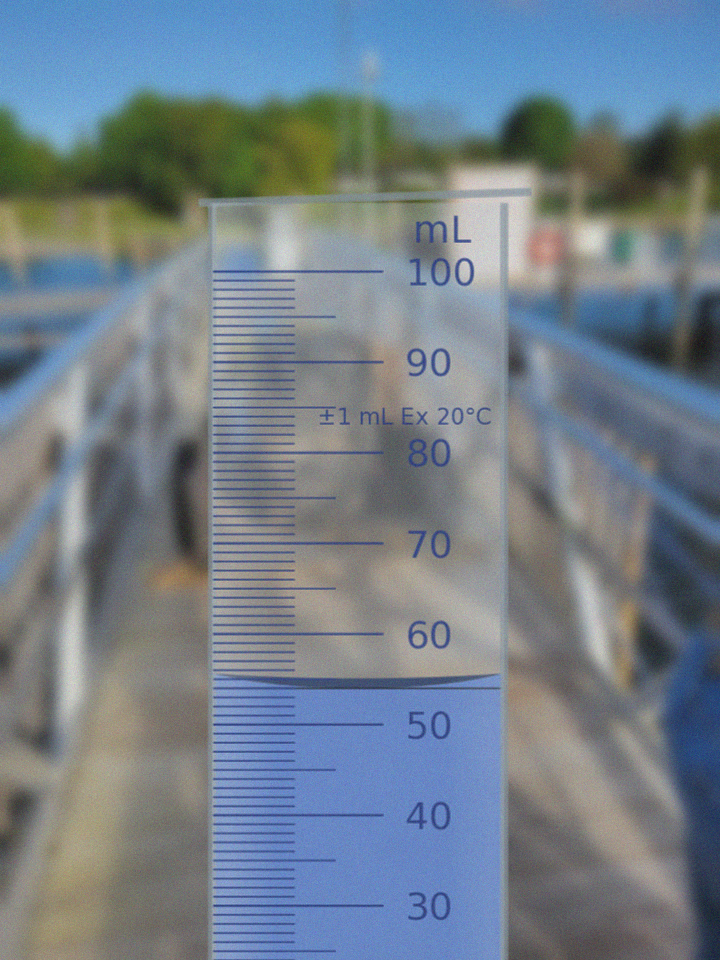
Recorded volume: 54; mL
